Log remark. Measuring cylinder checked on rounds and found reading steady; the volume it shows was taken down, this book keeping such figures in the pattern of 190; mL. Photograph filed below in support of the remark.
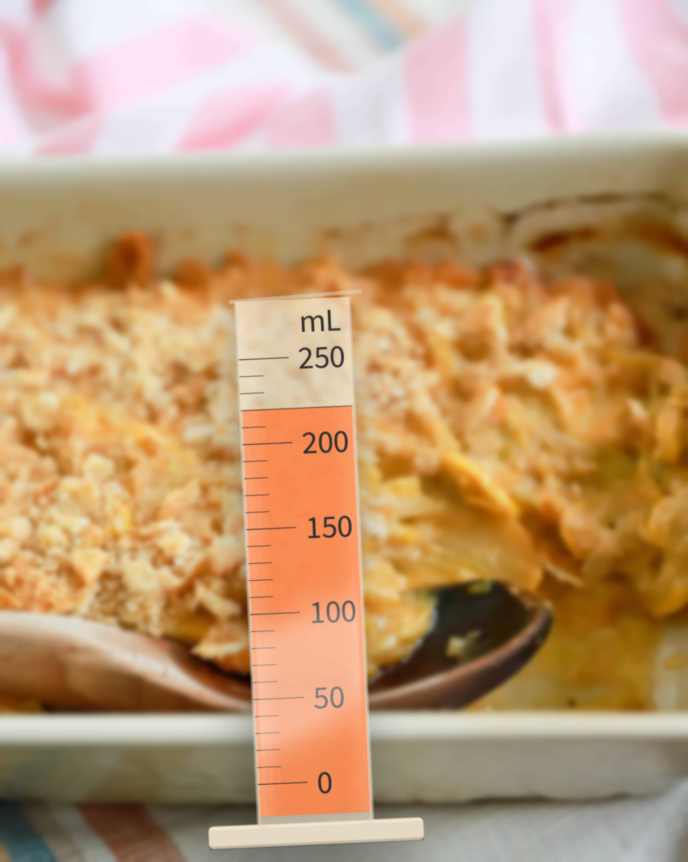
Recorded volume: 220; mL
